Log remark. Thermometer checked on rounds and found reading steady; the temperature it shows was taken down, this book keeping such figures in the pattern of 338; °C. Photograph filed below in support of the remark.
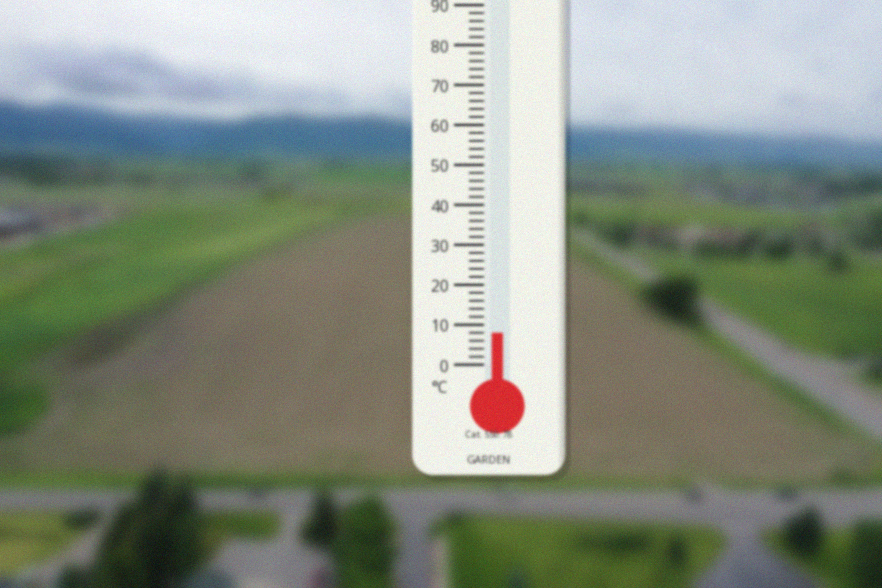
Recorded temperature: 8; °C
